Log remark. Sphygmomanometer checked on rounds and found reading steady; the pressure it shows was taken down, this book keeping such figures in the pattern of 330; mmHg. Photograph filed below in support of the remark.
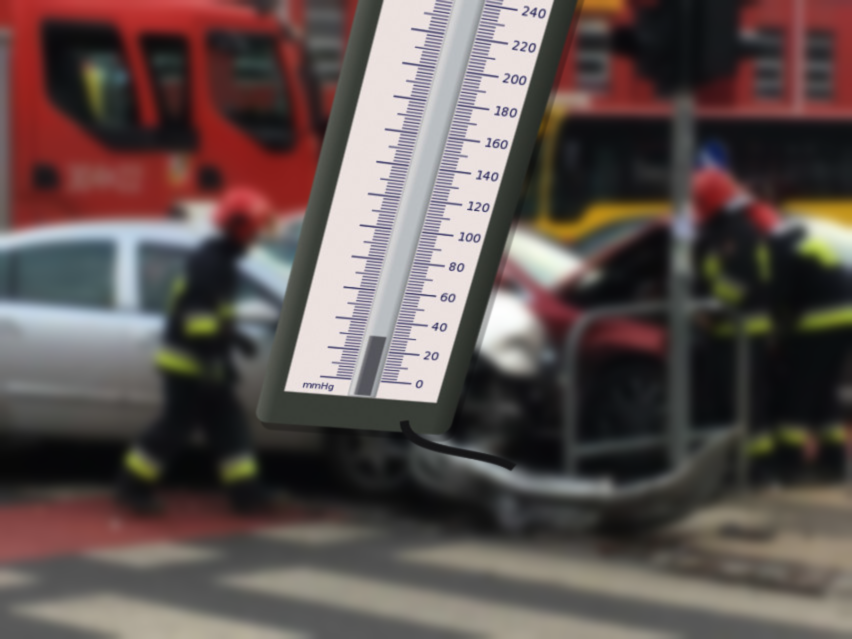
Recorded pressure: 30; mmHg
